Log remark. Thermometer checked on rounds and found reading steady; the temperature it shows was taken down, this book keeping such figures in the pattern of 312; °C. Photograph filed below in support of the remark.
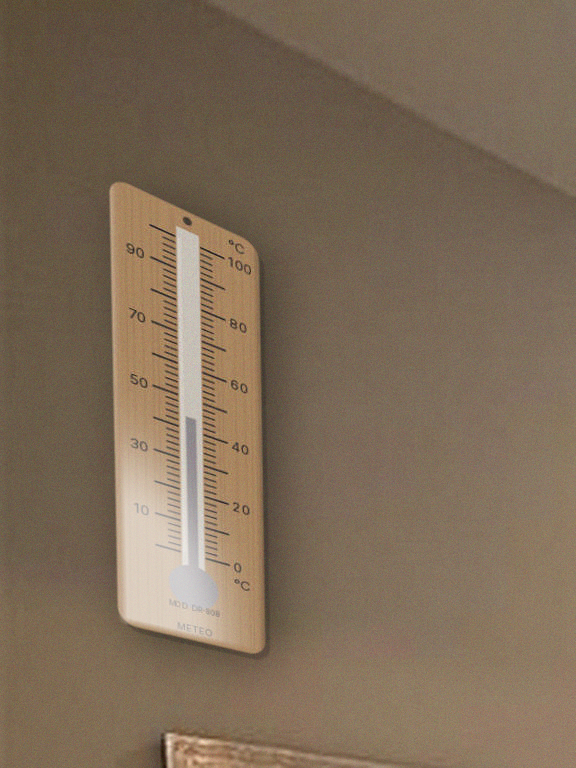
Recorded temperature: 44; °C
